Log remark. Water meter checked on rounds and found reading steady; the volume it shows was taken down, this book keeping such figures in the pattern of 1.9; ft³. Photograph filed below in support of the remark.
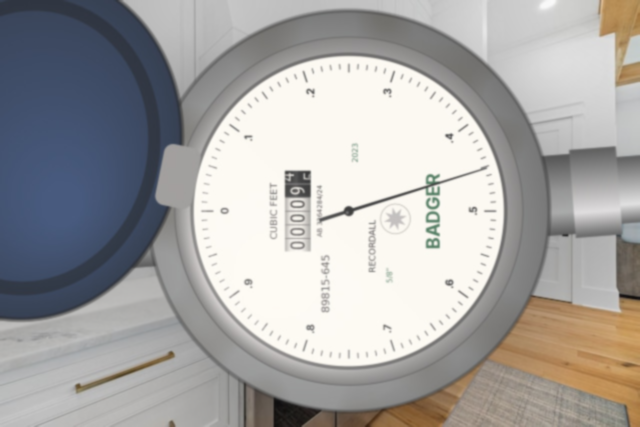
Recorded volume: 94.45; ft³
